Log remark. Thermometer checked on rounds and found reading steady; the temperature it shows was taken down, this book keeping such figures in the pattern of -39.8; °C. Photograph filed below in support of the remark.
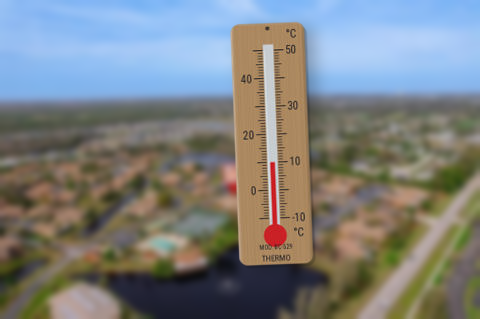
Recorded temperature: 10; °C
